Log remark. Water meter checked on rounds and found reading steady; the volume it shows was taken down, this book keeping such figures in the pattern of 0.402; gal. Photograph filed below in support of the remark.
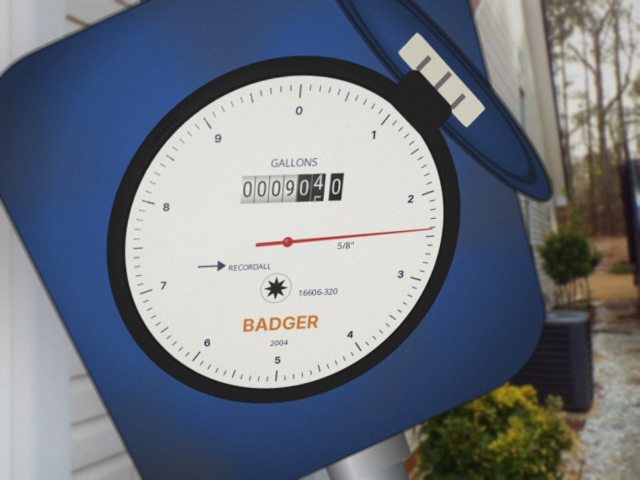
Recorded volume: 9042.4; gal
